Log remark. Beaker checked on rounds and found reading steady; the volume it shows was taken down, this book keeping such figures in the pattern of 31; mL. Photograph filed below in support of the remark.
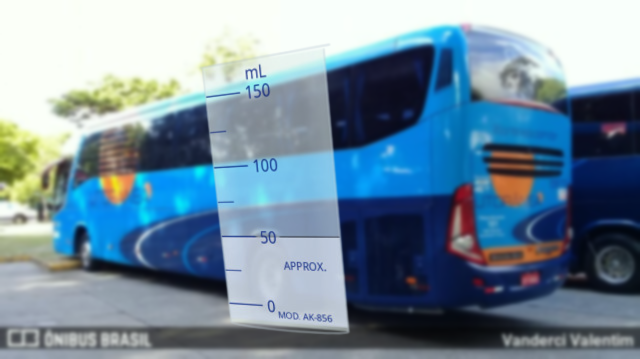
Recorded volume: 50; mL
